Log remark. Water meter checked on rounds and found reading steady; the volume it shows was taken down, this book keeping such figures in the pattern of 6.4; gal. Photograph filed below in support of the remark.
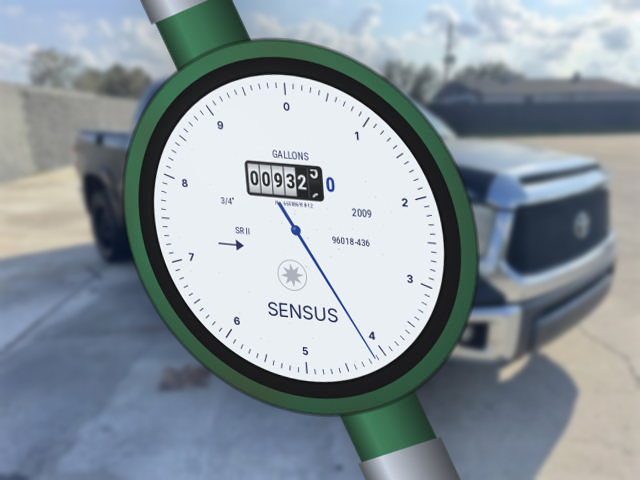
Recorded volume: 93254.1; gal
